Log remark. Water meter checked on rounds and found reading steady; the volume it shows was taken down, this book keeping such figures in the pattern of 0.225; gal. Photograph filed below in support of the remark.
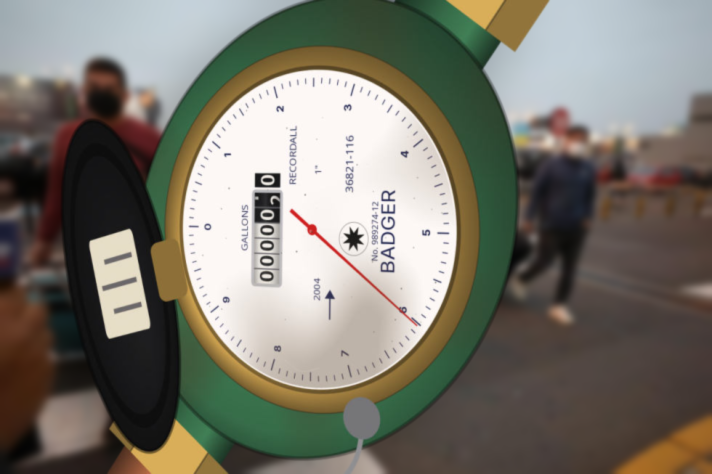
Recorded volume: 16.0; gal
